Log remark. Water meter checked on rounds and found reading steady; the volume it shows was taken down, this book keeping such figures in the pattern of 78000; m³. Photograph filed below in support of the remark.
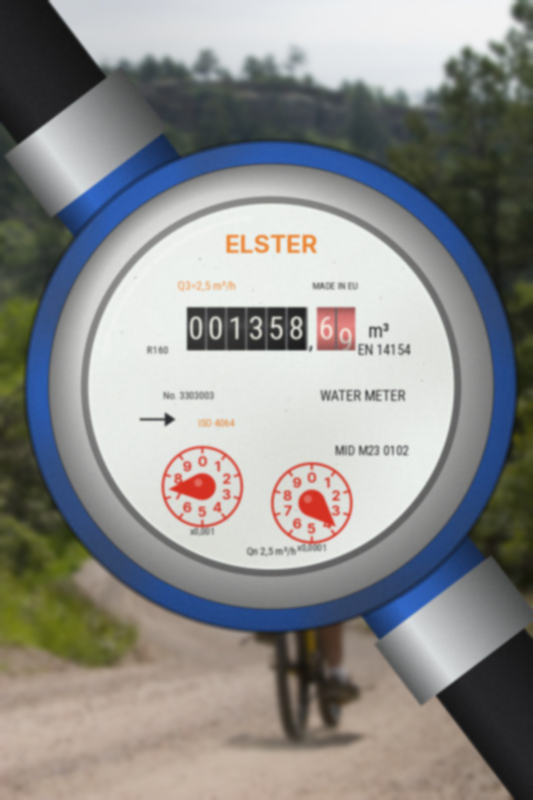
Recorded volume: 1358.6873; m³
